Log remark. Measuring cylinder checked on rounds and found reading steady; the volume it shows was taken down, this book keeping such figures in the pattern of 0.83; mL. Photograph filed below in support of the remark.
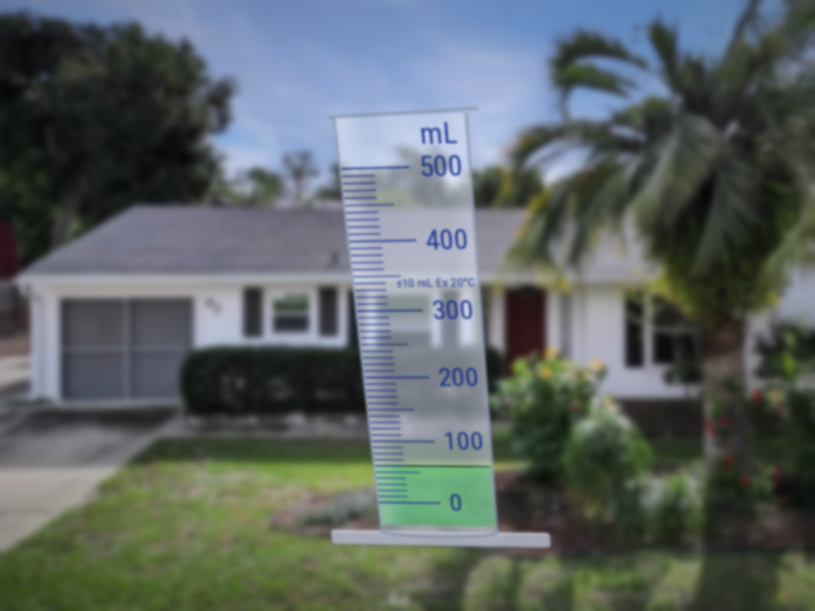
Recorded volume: 60; mL
